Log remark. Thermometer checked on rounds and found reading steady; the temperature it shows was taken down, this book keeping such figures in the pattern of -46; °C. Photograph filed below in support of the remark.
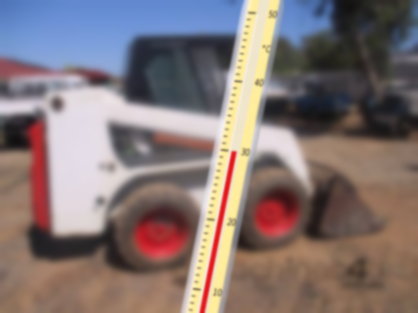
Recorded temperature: 30; °C
